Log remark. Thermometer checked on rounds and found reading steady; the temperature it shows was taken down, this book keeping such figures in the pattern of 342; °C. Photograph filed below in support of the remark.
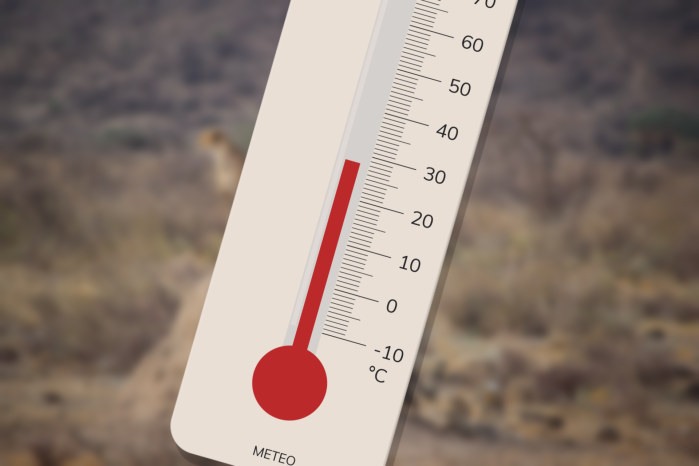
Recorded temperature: 28; °C
